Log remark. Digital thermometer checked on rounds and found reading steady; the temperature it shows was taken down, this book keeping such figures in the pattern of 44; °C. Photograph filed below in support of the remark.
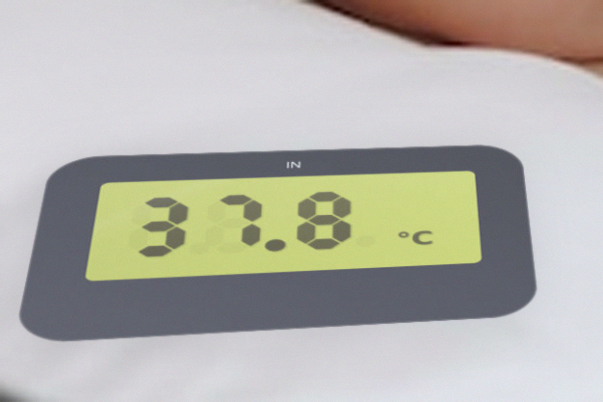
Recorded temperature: 37.8; °C
